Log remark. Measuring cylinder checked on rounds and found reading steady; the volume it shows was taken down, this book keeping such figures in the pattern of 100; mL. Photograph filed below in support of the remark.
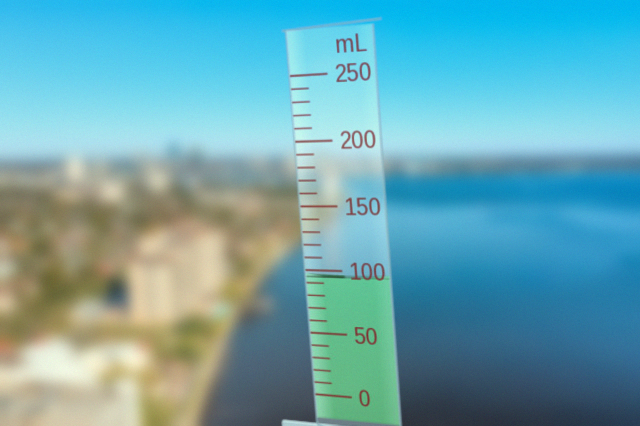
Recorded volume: 95; mL
